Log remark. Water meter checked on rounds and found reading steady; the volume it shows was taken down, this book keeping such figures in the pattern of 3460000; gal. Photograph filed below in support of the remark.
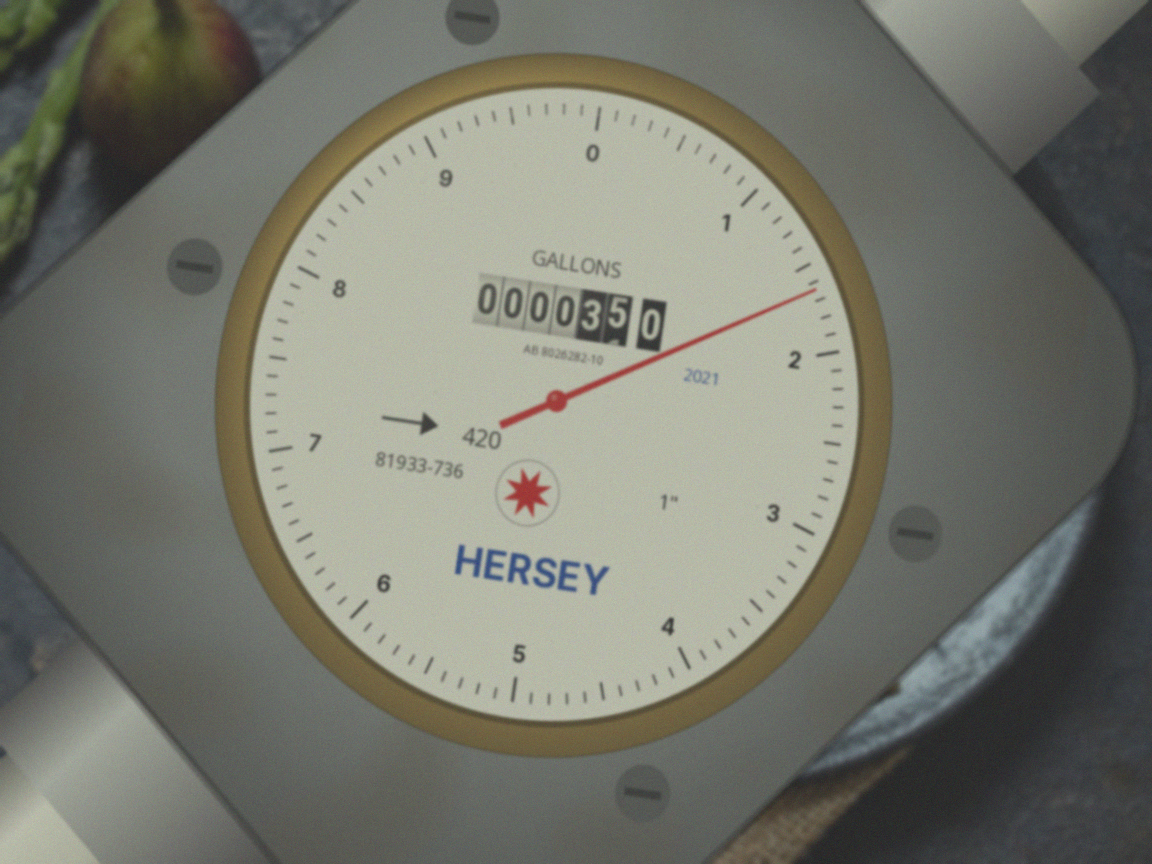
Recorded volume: 351.6; gal
